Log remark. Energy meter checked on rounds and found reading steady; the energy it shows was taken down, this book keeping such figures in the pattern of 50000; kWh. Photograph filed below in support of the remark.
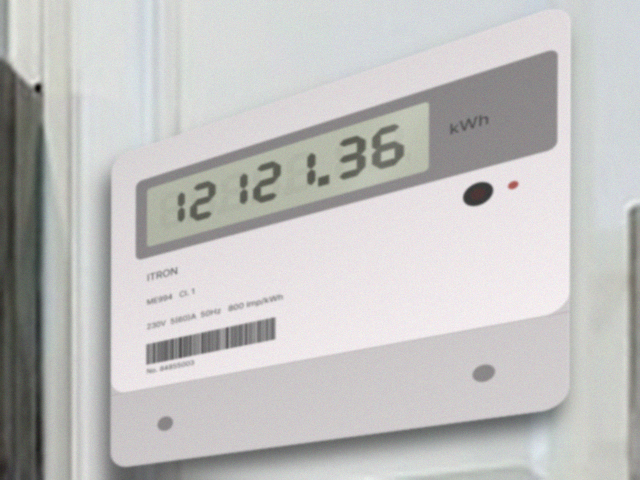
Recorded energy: 12121.36; kWh
